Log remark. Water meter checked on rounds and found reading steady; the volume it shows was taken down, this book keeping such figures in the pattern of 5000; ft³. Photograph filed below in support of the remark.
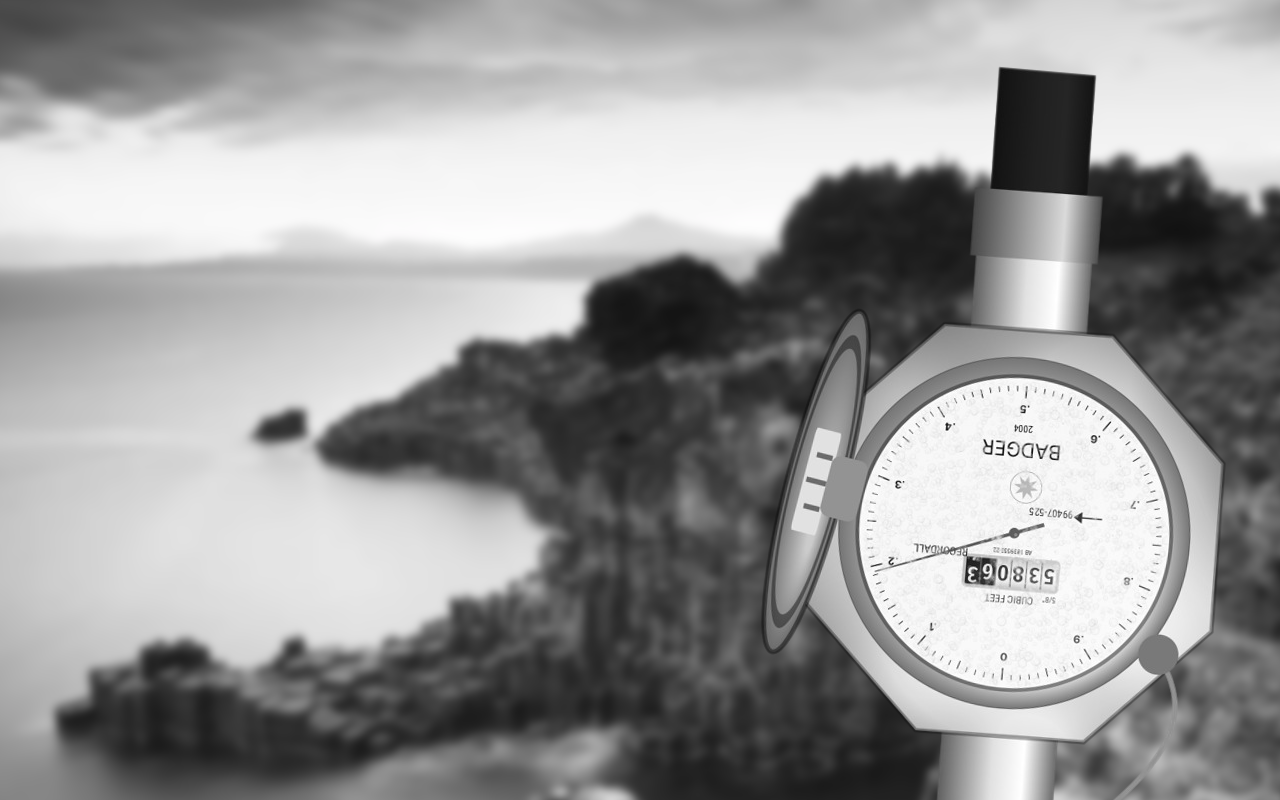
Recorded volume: 538063.19; ft³
